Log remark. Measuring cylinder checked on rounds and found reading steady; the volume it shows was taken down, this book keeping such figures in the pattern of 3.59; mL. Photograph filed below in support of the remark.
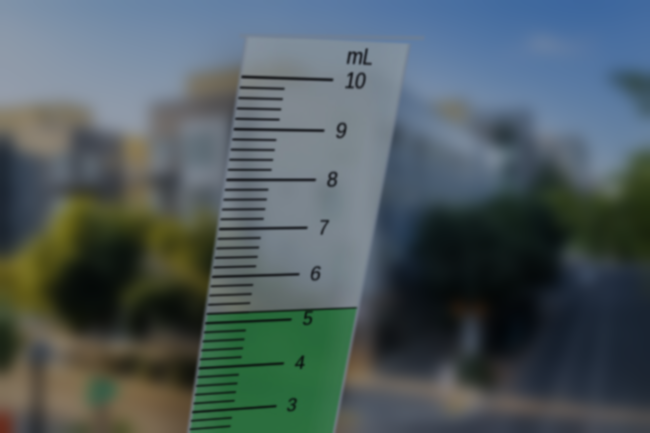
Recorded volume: 5.2; mL
